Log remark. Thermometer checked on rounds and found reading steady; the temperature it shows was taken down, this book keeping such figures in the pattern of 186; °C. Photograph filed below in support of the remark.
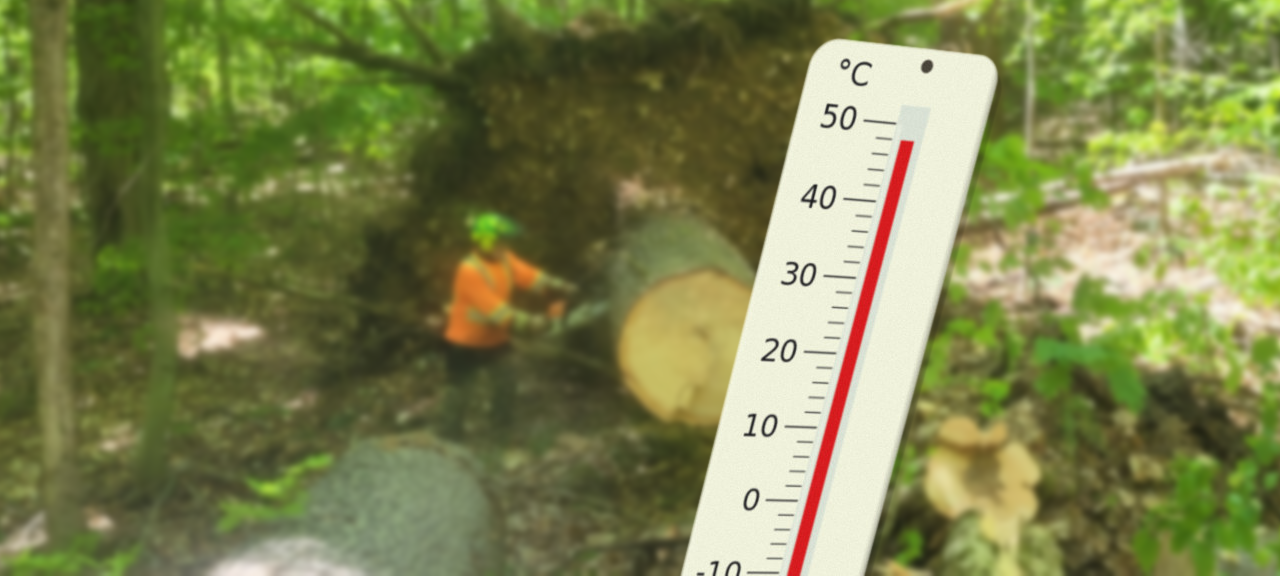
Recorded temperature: 48; °C
